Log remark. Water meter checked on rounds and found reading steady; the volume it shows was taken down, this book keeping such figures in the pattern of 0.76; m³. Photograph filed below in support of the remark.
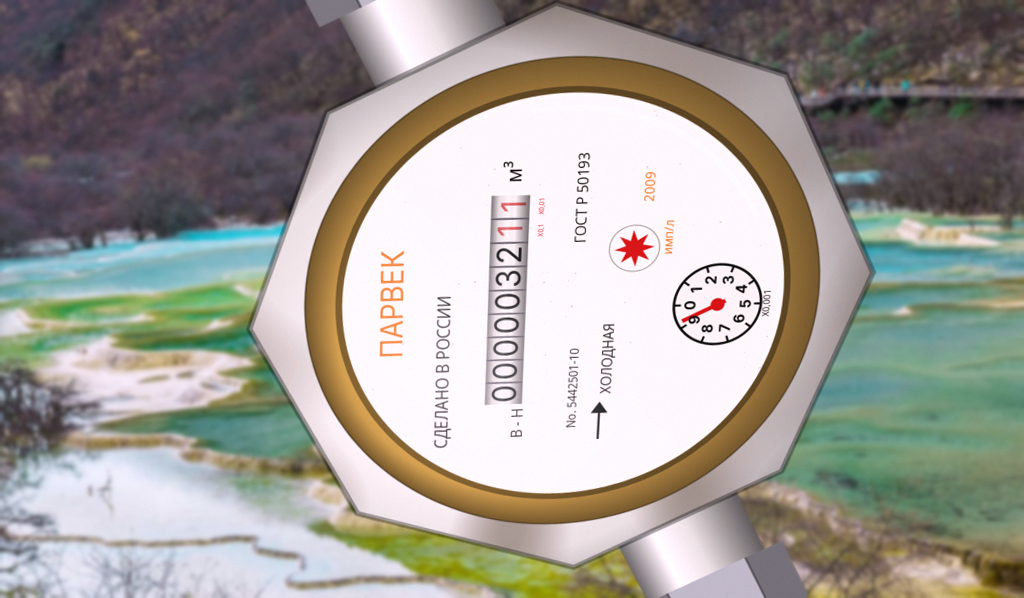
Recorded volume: 32.109; m³
